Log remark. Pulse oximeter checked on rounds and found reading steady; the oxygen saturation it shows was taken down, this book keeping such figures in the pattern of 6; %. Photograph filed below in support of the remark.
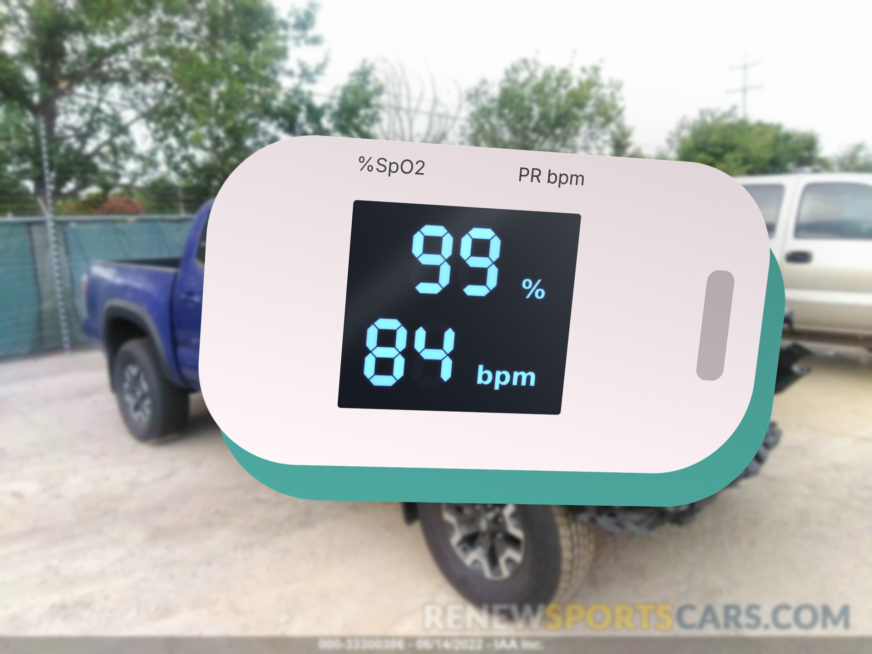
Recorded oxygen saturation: 99; %
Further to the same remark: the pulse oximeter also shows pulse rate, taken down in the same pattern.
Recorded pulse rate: 84; bpm
